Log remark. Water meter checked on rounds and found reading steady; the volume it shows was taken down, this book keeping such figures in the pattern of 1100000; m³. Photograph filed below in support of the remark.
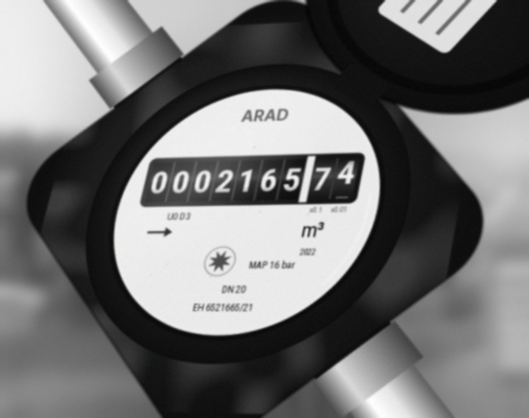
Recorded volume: 2165.74; m³
